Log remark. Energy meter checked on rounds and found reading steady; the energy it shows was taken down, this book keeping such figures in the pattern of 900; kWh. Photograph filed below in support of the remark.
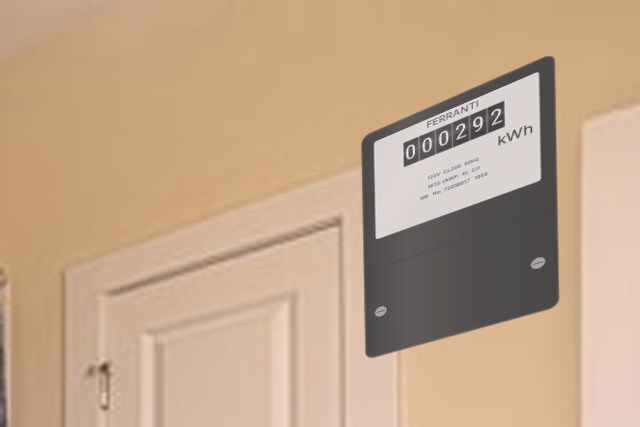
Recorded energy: 292; kWh
